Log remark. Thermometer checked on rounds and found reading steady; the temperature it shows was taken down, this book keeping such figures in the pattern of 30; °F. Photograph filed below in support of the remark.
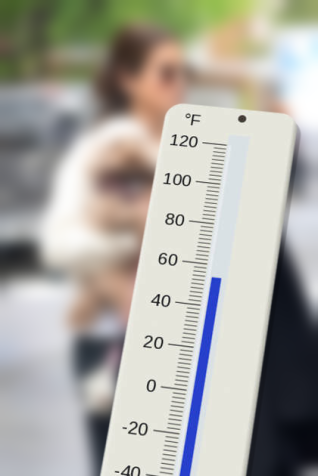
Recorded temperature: 54; °F
